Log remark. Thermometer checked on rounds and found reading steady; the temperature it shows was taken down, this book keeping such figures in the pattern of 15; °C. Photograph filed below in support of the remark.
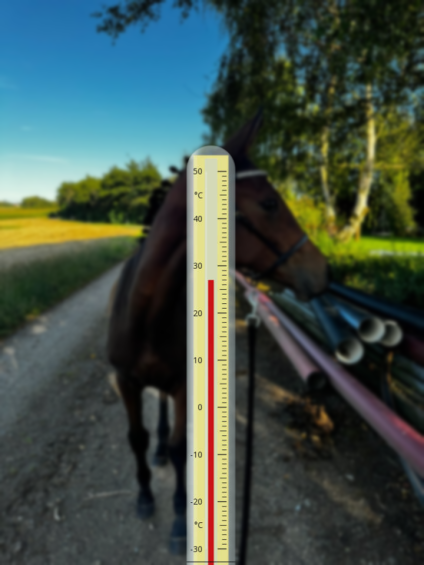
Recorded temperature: 27; °C
